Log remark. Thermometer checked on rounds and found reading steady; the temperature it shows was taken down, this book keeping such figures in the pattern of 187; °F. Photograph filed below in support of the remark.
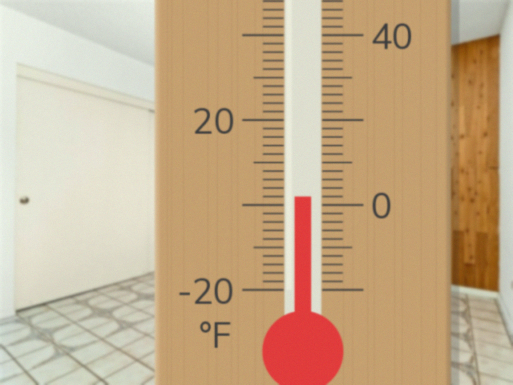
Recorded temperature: 2; °F
